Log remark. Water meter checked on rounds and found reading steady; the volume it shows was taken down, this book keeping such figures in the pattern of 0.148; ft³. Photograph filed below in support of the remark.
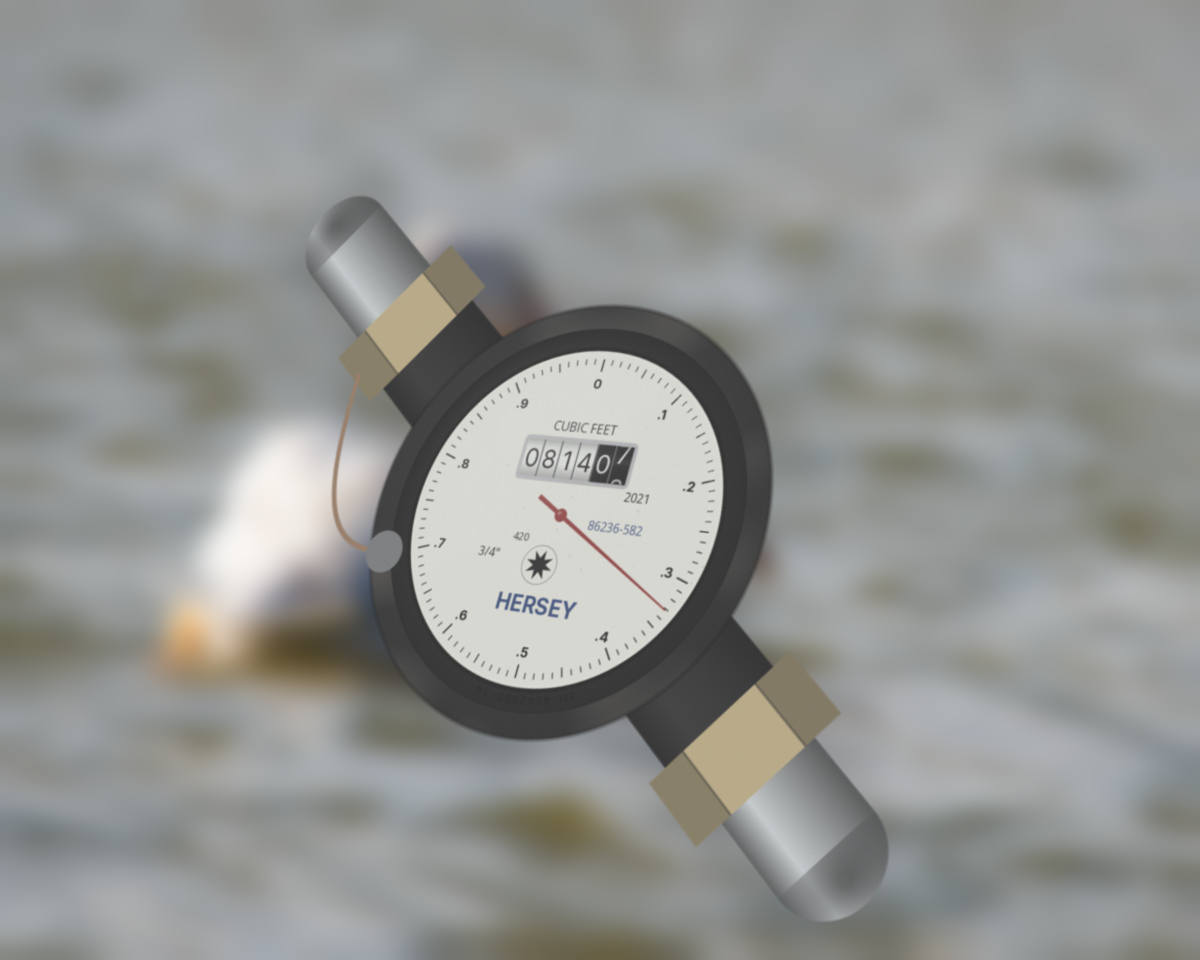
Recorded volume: 81407.33; ft³
